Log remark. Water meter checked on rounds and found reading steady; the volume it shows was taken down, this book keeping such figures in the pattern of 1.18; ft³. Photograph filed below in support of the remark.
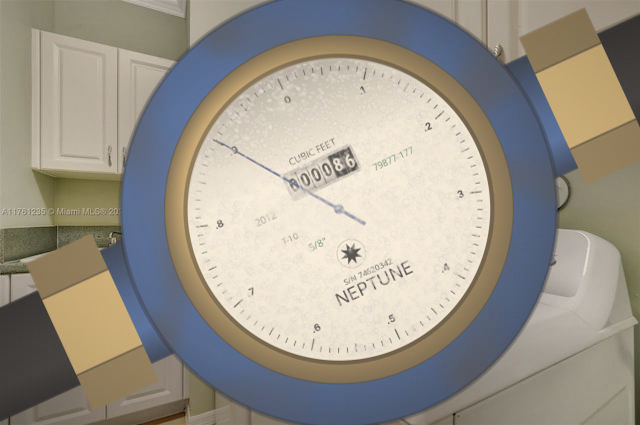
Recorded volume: 85.90; ft³
